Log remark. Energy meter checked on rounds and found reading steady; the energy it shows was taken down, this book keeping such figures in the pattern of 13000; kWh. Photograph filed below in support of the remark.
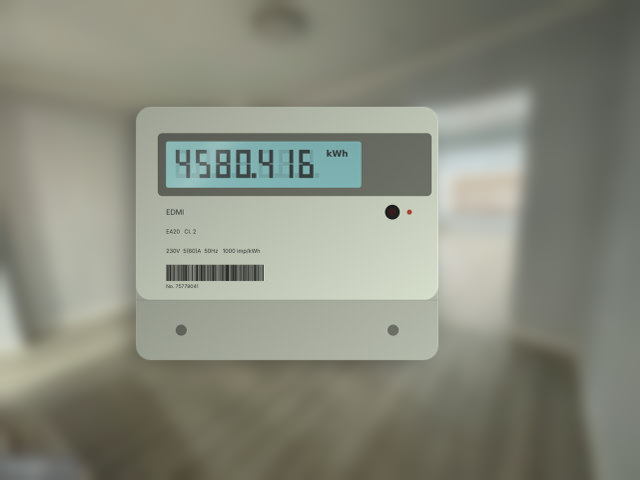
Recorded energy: 4580.416; kWh
